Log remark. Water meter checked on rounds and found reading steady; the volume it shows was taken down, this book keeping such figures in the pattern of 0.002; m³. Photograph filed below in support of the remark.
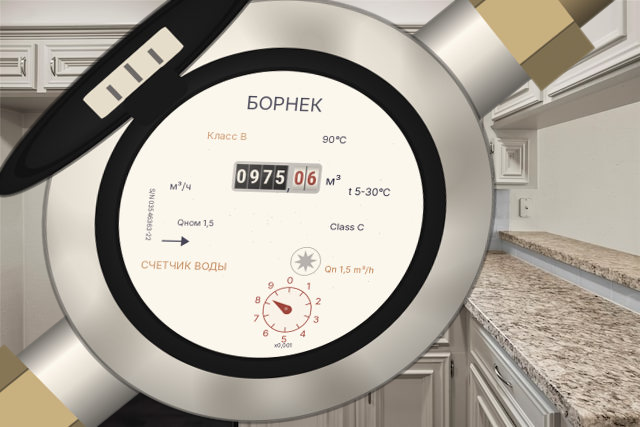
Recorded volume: 975.068; m³
